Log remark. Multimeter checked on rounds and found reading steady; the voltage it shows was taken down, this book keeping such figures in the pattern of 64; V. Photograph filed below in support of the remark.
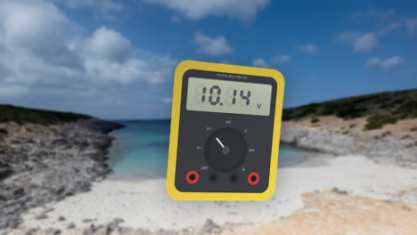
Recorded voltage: 10.14; V
